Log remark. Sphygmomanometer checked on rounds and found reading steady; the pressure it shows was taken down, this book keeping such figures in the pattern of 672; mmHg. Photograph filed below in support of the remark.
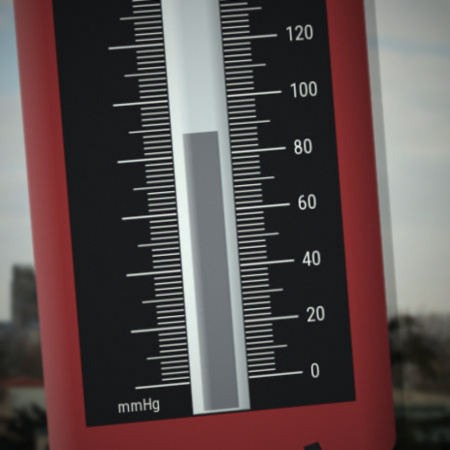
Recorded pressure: 88; mmHg
